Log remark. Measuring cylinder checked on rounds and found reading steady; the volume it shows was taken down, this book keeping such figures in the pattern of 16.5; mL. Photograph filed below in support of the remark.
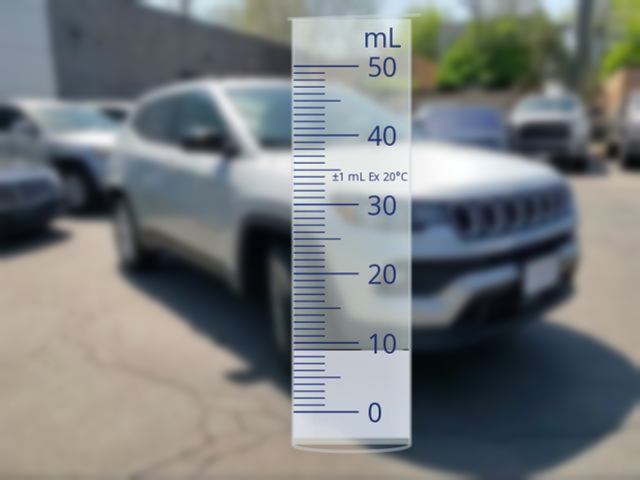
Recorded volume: 9; mL
